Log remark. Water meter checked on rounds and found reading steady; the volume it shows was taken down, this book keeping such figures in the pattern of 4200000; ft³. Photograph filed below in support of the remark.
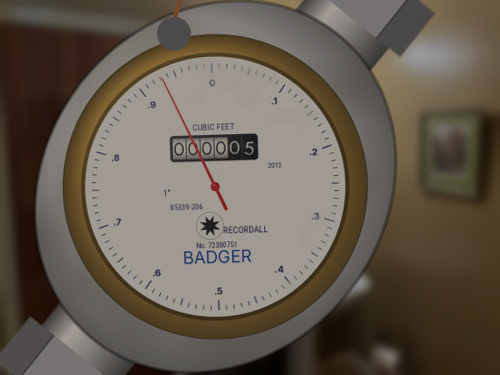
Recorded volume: 4.93; ft³
